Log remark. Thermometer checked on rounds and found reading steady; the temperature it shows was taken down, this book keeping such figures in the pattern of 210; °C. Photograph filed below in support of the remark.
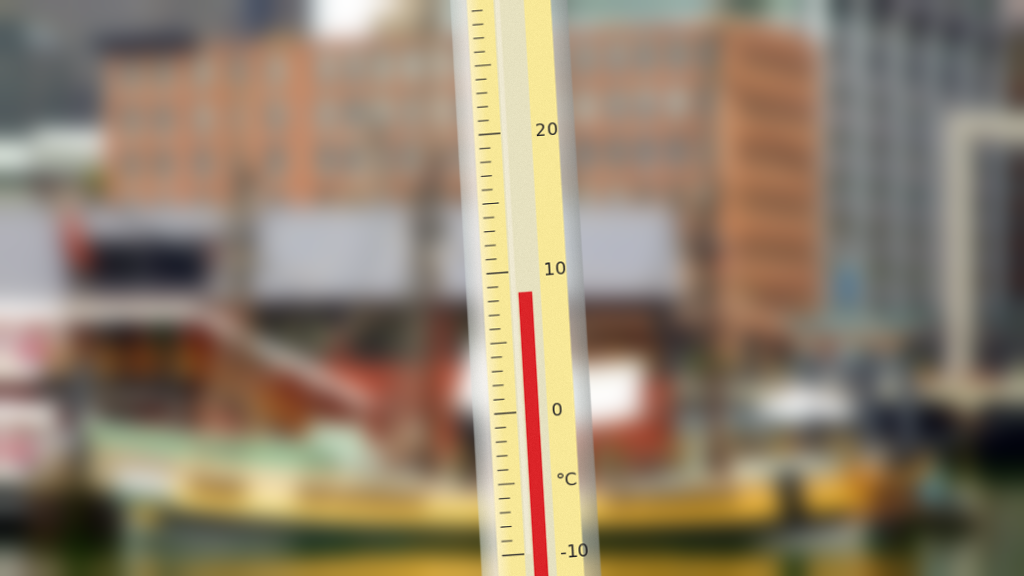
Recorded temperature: 8.5; °C
